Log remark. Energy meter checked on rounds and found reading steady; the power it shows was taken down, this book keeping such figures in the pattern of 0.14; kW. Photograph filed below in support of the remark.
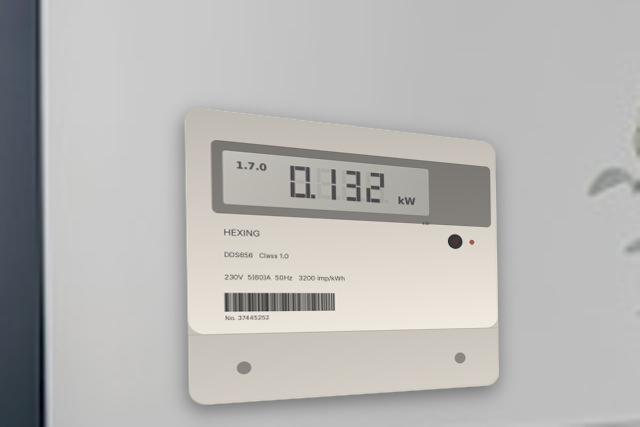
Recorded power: 0.132; kW
